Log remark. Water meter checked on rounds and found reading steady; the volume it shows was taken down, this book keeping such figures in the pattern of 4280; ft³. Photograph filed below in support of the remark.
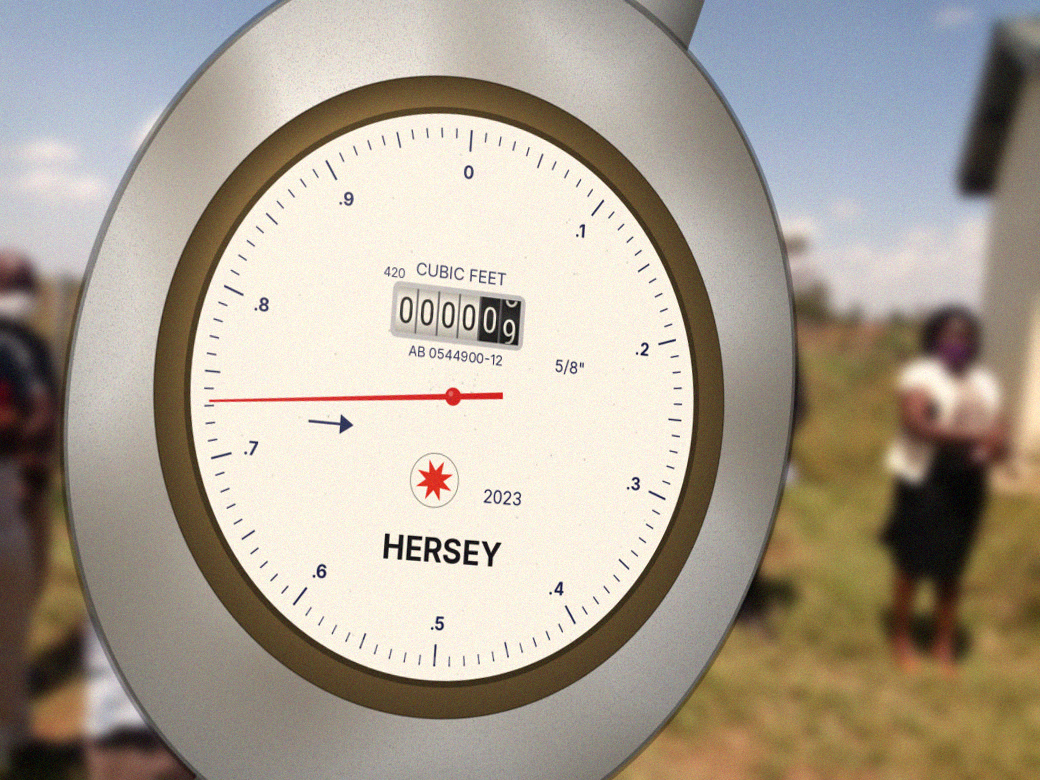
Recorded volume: 8.73; ft³
